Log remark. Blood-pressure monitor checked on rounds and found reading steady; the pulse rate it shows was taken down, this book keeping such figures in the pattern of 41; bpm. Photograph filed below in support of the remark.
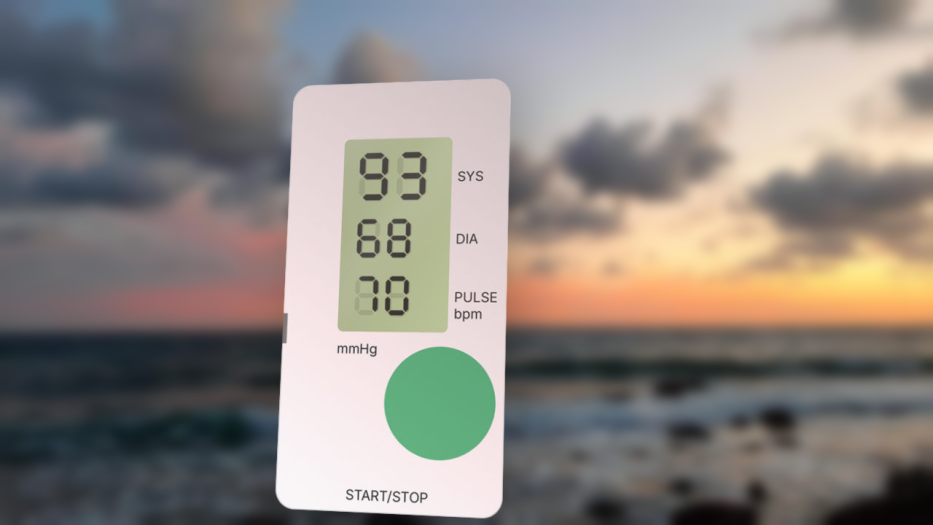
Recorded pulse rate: 70; bpm
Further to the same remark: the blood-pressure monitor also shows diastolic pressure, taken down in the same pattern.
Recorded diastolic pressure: 68; mmHg
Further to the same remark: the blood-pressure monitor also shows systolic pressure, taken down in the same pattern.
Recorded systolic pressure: 93; mmHg
